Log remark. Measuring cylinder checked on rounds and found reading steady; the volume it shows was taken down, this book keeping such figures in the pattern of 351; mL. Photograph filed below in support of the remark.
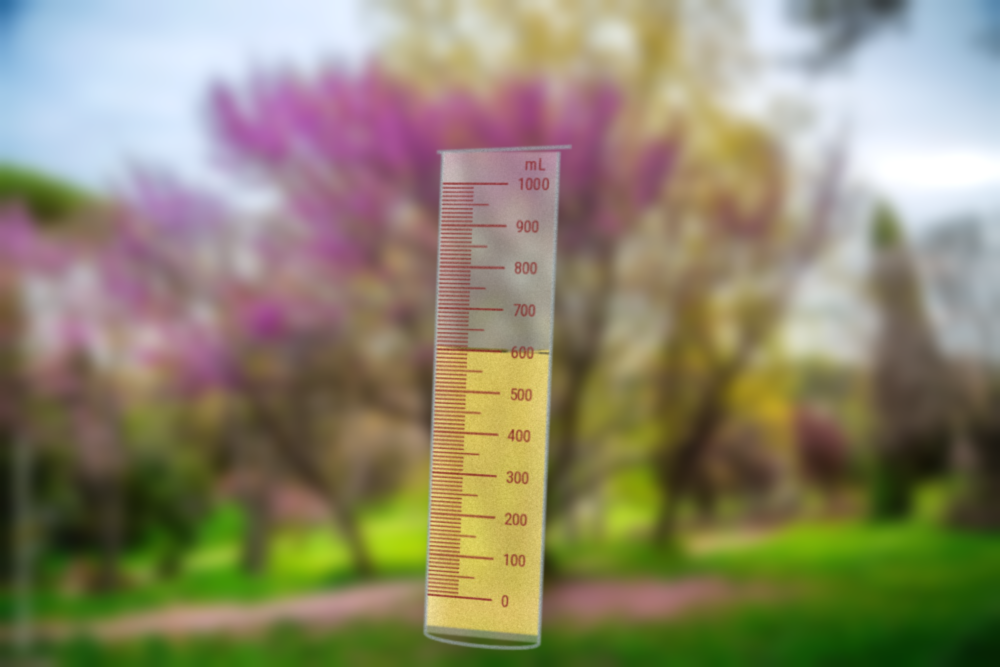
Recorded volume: 600; mL
